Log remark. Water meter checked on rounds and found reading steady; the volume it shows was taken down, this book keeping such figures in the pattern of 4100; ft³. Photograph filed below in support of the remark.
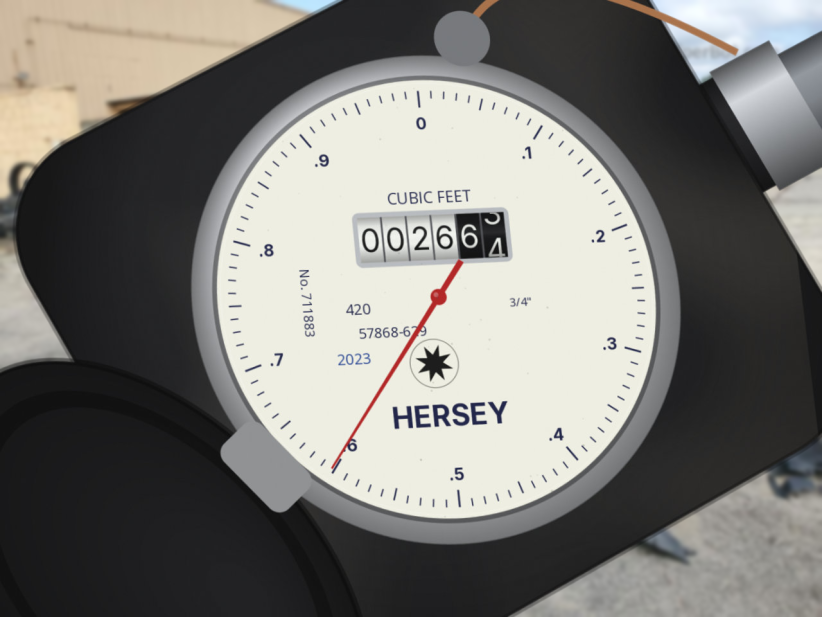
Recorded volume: 2663.60; ft³
